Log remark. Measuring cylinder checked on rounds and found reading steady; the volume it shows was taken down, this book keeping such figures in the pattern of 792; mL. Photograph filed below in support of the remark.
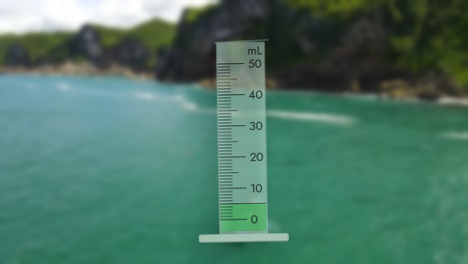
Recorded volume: 5; mL
